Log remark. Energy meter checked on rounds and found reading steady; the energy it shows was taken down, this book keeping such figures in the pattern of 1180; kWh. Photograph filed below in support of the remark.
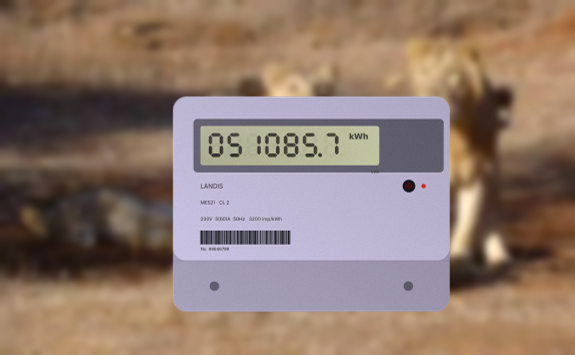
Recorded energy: 51085.7; kWh
